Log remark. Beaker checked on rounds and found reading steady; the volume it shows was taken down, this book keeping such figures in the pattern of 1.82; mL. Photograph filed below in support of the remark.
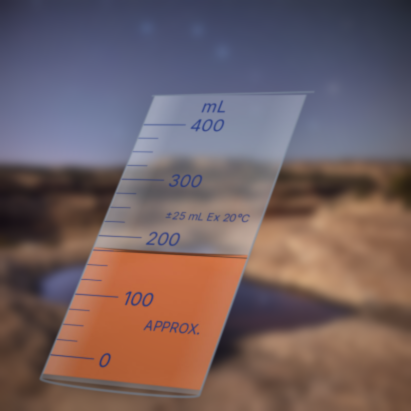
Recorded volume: 175; mL
